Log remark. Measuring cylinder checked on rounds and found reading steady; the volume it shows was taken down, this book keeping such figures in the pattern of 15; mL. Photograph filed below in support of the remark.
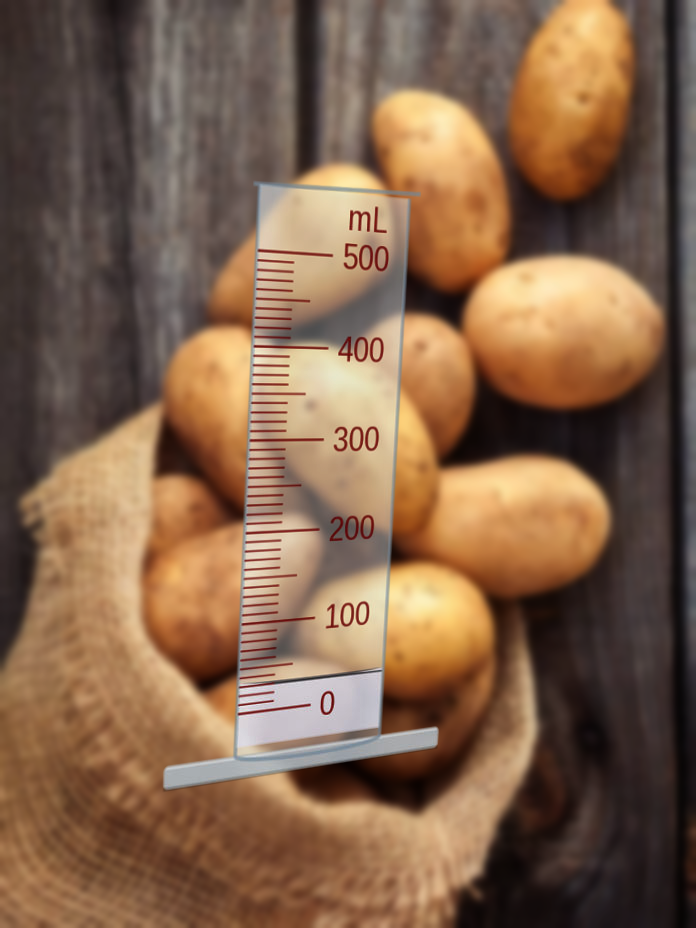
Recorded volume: 30; mL
